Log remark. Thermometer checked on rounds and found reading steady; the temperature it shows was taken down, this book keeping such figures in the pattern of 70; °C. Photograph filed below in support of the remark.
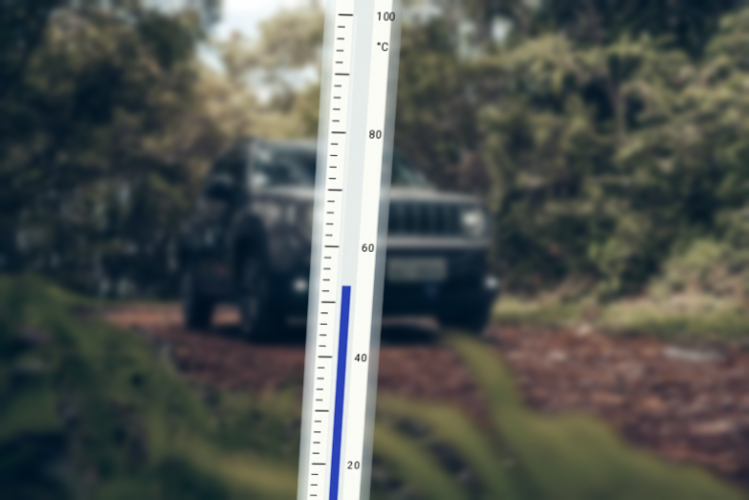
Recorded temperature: 53; °C
